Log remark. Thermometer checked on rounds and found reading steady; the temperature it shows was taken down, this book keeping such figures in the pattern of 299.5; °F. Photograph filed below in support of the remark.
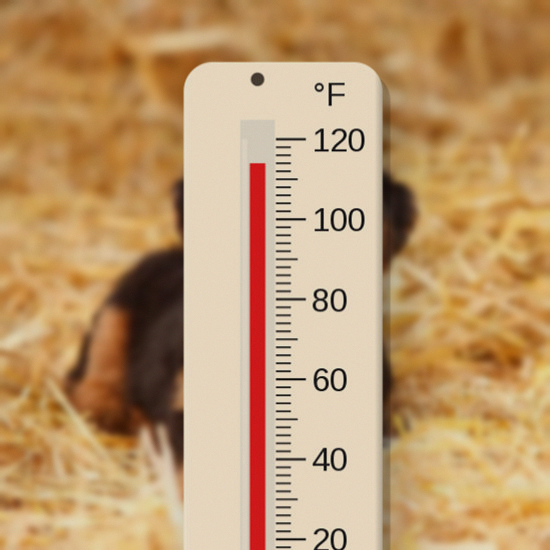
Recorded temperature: 114; °F
